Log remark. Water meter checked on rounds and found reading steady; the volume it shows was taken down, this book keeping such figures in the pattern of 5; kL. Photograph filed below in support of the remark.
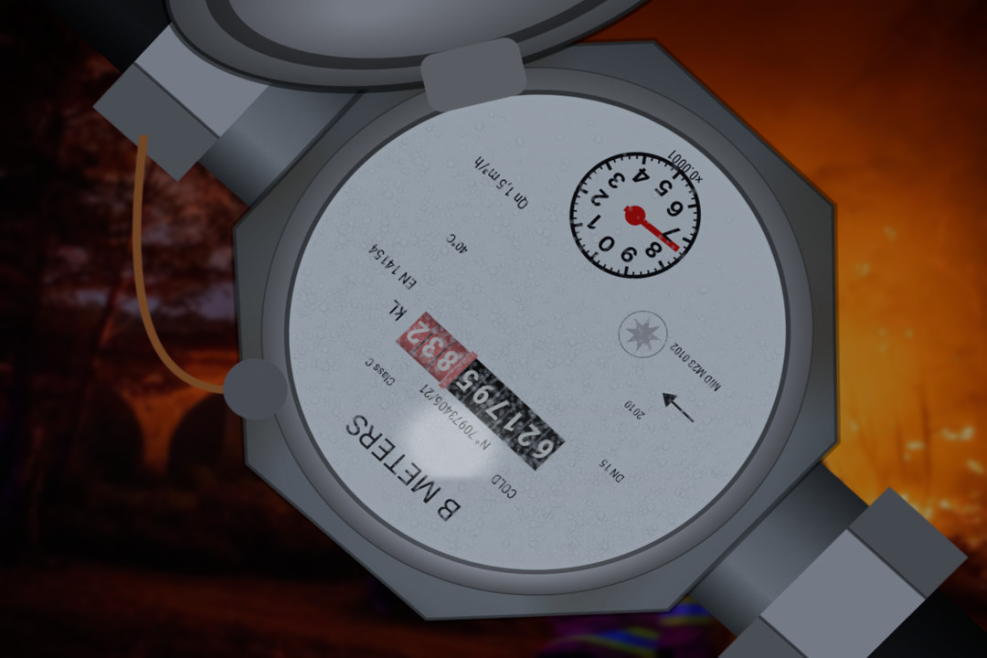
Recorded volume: 621795.8327; kL
